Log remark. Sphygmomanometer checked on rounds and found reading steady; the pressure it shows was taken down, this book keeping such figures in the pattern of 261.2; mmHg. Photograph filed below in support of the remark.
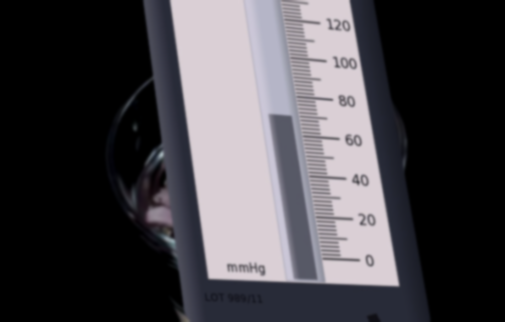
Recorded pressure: 70; mmHg
